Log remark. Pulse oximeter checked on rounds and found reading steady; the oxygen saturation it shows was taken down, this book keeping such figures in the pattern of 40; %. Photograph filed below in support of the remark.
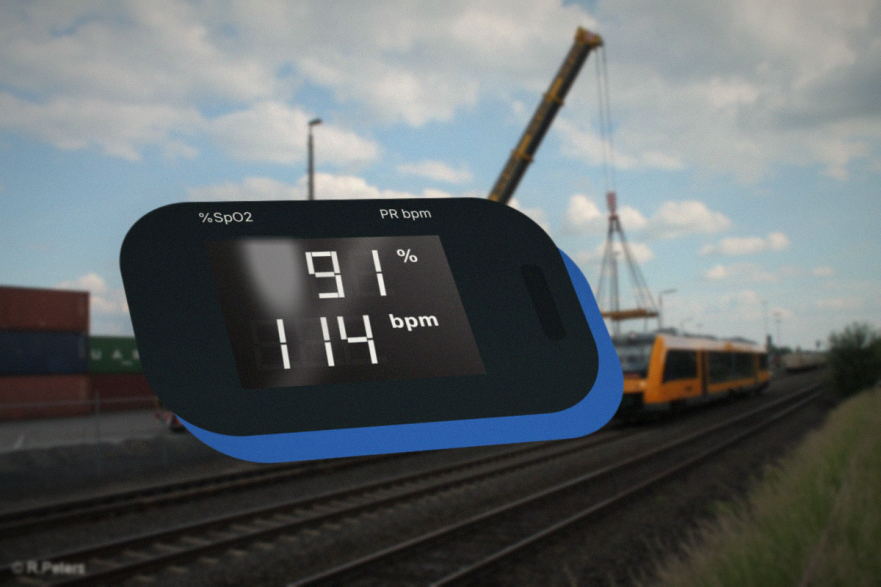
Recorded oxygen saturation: 91; %
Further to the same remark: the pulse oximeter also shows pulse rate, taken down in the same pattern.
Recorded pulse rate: 114; bpm
